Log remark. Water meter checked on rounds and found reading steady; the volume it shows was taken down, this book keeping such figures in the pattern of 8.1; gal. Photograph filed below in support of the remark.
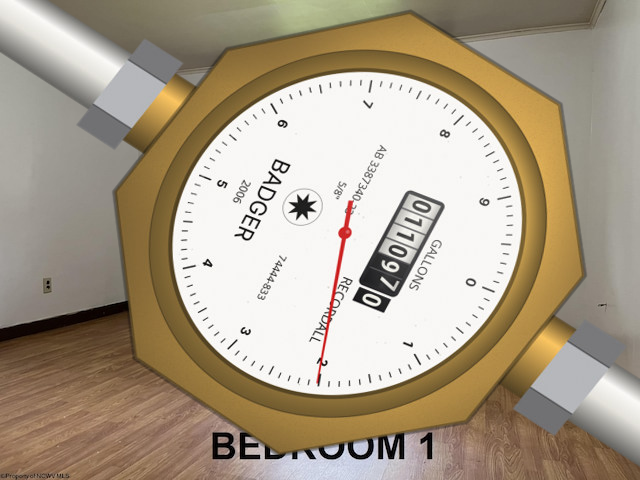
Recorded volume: 110972.0; gal
